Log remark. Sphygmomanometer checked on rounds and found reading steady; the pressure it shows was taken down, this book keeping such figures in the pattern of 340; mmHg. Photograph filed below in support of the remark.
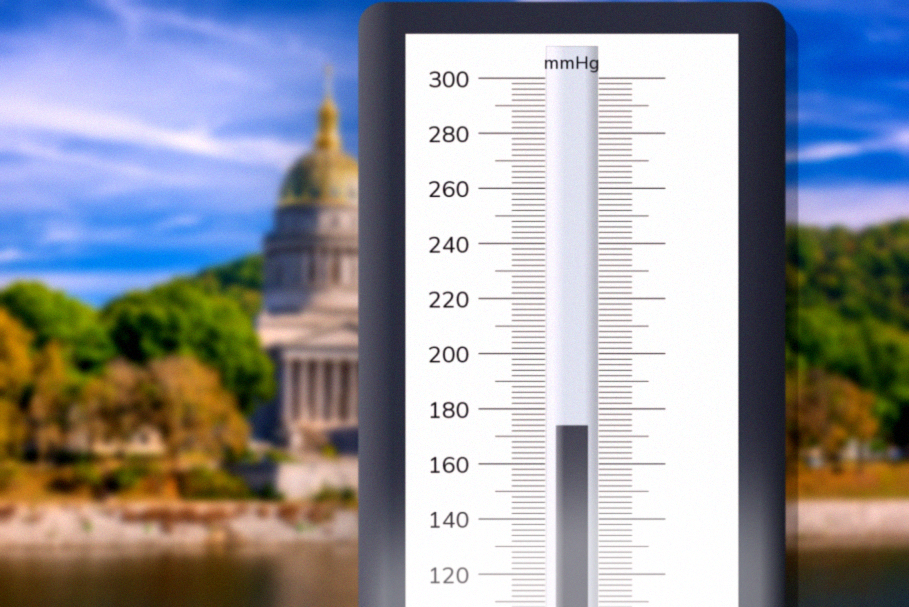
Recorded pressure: 174; mmHg
